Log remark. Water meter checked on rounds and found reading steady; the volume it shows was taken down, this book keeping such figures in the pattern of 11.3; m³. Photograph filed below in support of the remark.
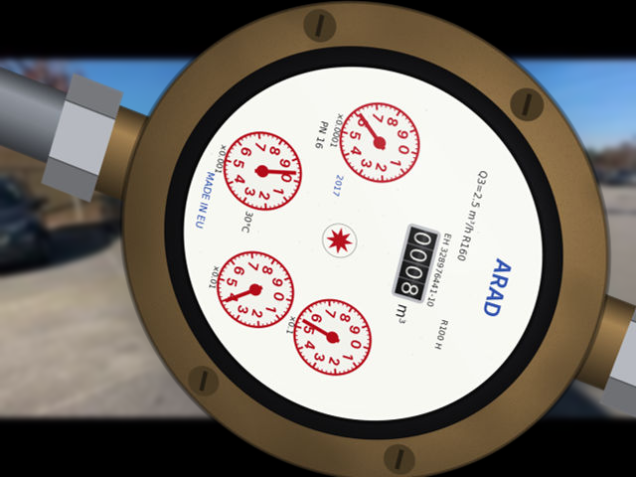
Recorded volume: 8.5396; m³
